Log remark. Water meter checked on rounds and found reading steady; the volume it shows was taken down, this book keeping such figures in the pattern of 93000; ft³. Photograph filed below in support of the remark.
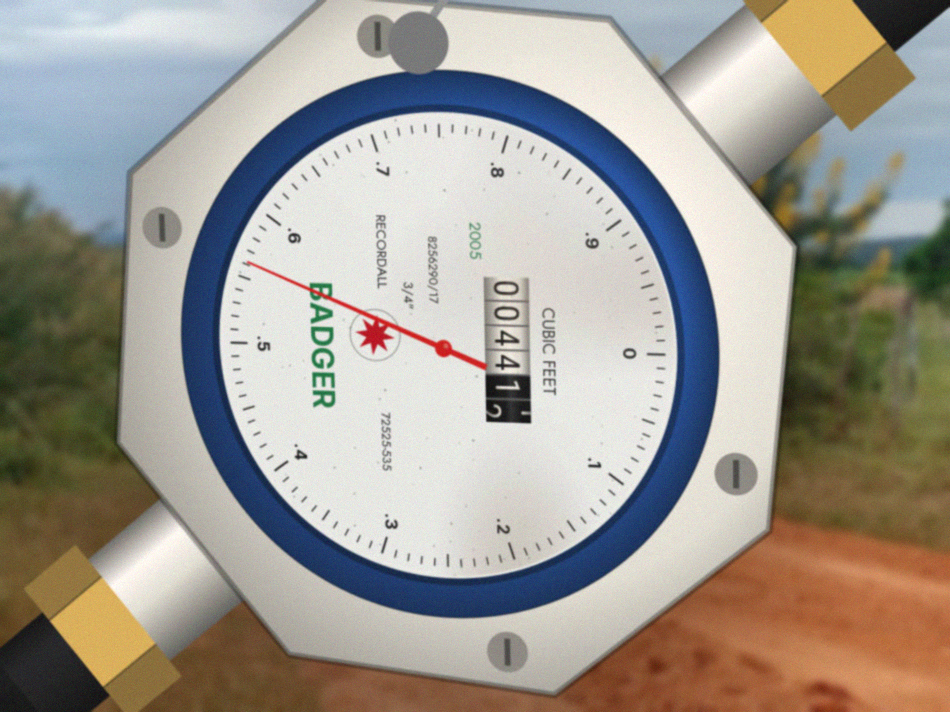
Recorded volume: 4411.56; ft³
